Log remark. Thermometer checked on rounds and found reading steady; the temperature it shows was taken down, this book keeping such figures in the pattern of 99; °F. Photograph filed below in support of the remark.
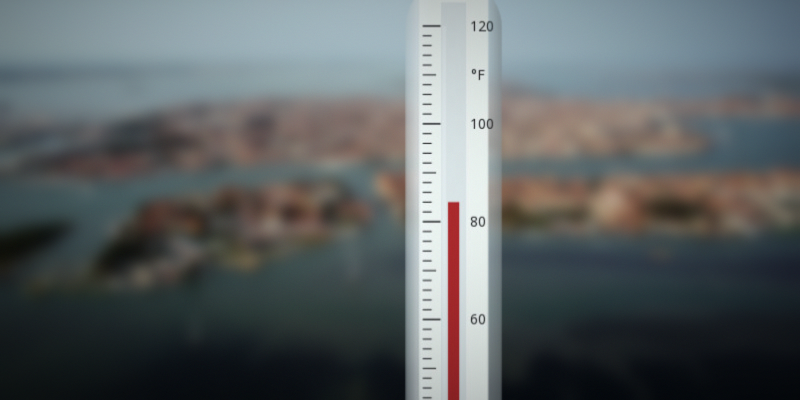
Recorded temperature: 84; °F
